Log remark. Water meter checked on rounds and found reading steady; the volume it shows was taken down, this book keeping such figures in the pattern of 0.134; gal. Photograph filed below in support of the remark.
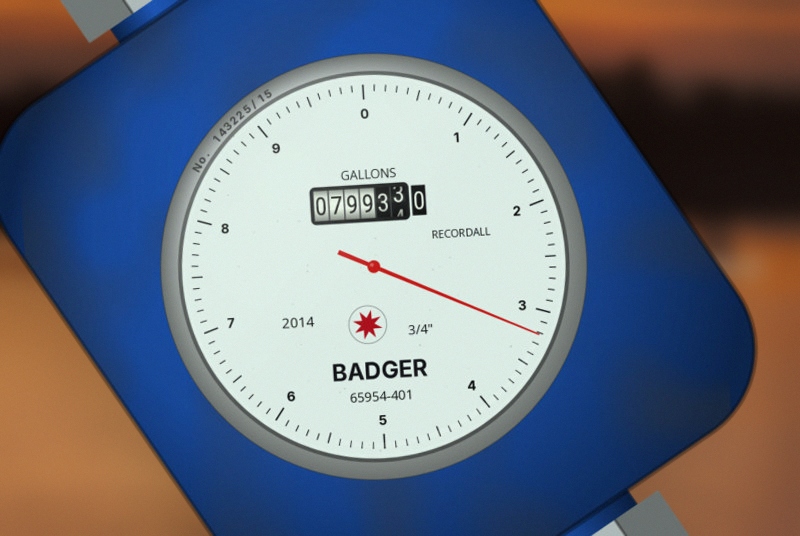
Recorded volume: 799333.2; gal
